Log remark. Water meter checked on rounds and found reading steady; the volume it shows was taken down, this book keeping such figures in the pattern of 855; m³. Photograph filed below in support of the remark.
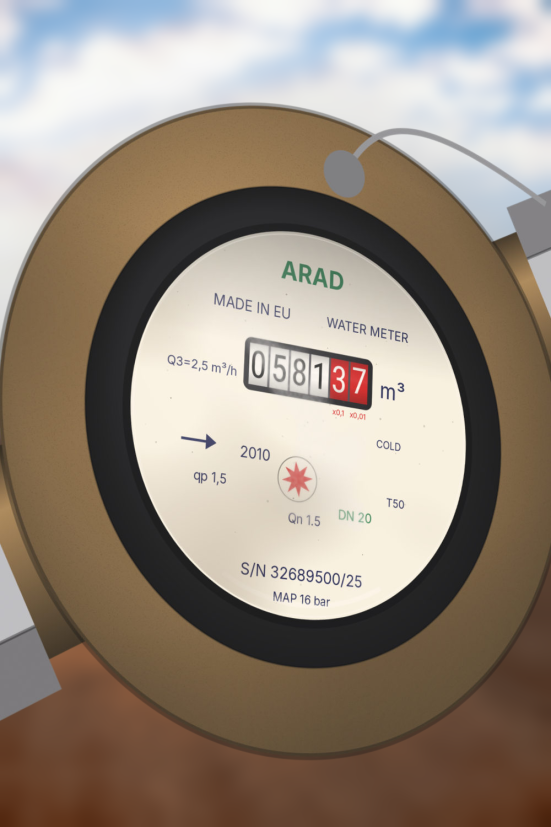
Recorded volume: 581.37; m³
